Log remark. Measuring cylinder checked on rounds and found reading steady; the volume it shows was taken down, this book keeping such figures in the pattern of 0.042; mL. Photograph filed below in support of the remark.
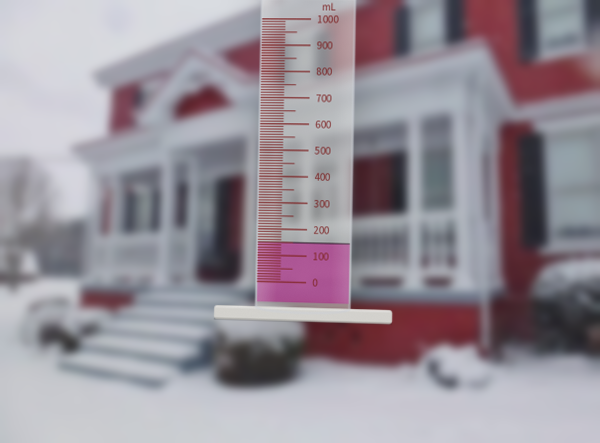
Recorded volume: 150; mL
